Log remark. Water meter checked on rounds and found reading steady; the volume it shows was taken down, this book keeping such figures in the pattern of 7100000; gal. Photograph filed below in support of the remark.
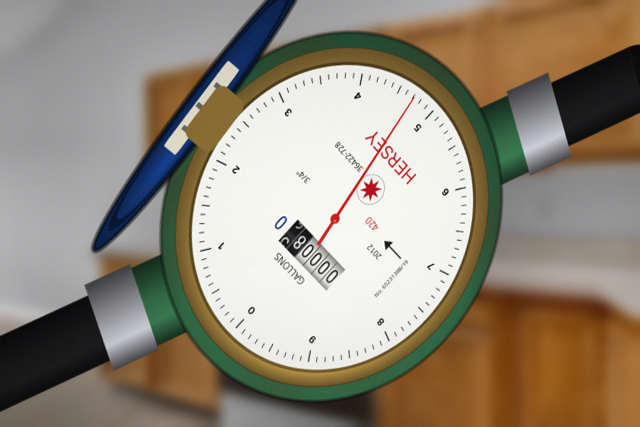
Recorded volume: 854.7; gal
